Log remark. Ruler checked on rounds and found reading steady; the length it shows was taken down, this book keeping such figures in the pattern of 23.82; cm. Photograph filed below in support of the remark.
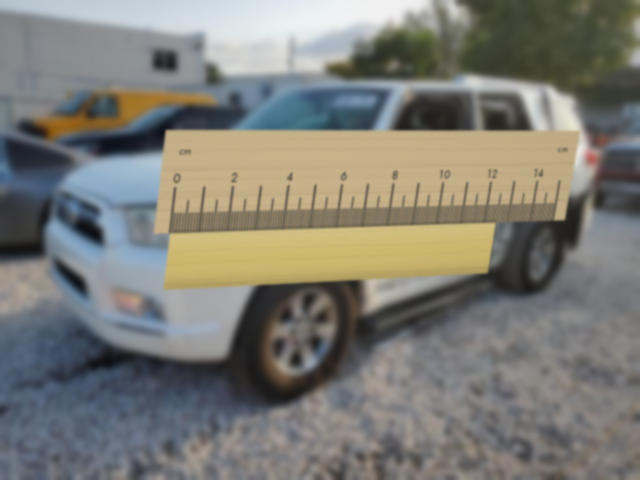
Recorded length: 12.5; cm
